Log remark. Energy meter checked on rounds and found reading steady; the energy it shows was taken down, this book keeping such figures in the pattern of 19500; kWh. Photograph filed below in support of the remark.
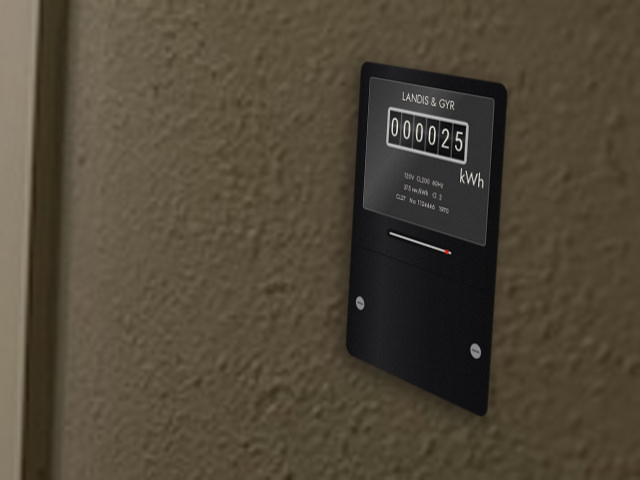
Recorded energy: 25; kWh
